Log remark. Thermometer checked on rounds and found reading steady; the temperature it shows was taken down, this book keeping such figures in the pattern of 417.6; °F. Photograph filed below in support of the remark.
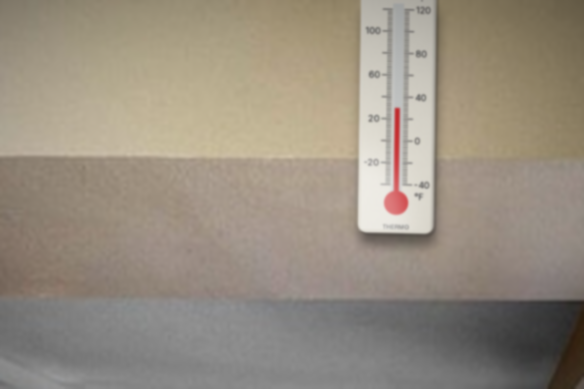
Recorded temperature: 30; °F
